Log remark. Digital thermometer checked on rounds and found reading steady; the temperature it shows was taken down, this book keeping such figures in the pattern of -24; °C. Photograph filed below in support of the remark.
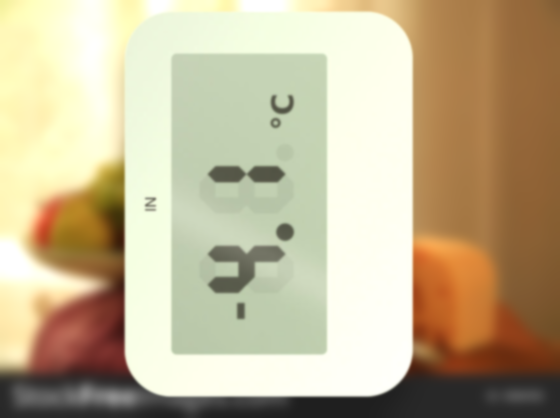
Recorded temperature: -4.1; °C
